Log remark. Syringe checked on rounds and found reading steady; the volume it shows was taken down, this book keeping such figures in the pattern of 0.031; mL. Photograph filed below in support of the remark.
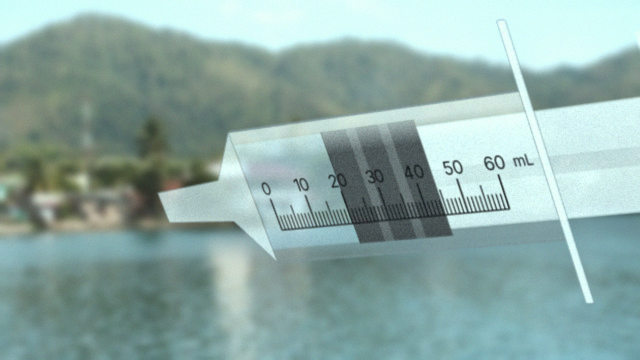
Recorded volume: 20; mL
